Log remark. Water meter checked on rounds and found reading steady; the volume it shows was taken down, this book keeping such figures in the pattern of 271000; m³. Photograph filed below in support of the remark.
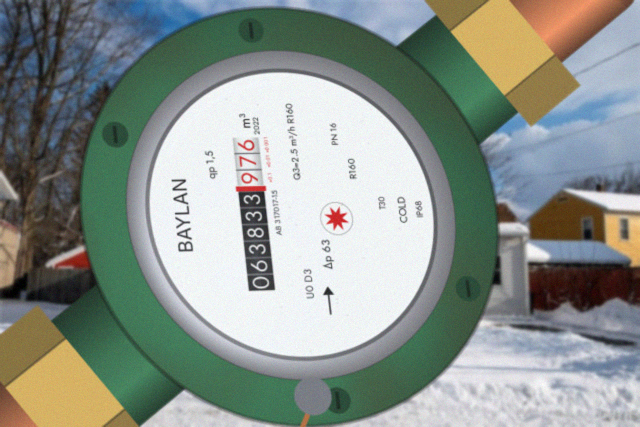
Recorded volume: 63833.976; m³
